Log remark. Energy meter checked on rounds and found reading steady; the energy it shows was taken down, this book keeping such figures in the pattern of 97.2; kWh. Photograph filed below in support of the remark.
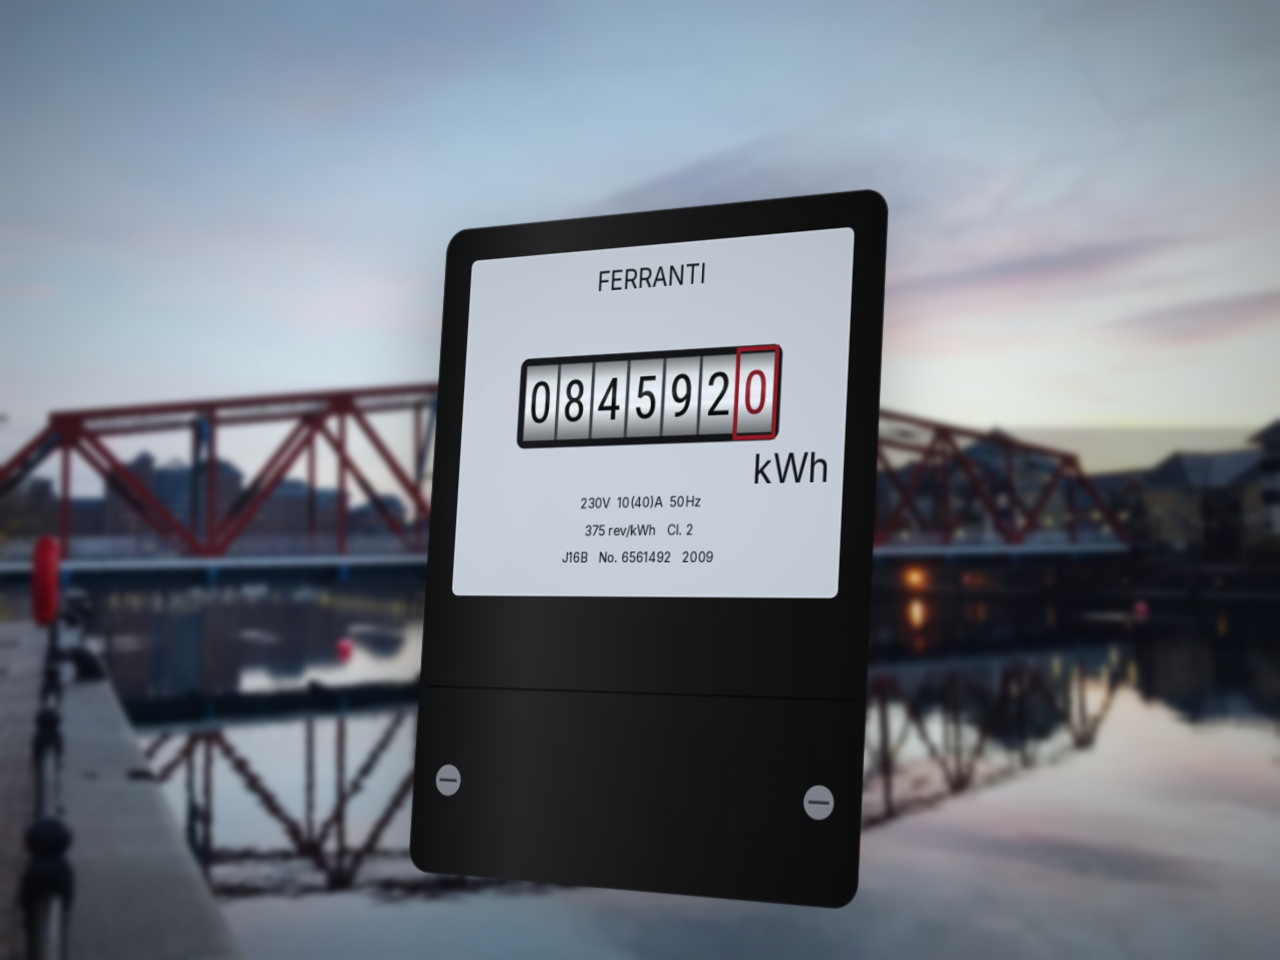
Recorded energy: 84592.0; kWh
